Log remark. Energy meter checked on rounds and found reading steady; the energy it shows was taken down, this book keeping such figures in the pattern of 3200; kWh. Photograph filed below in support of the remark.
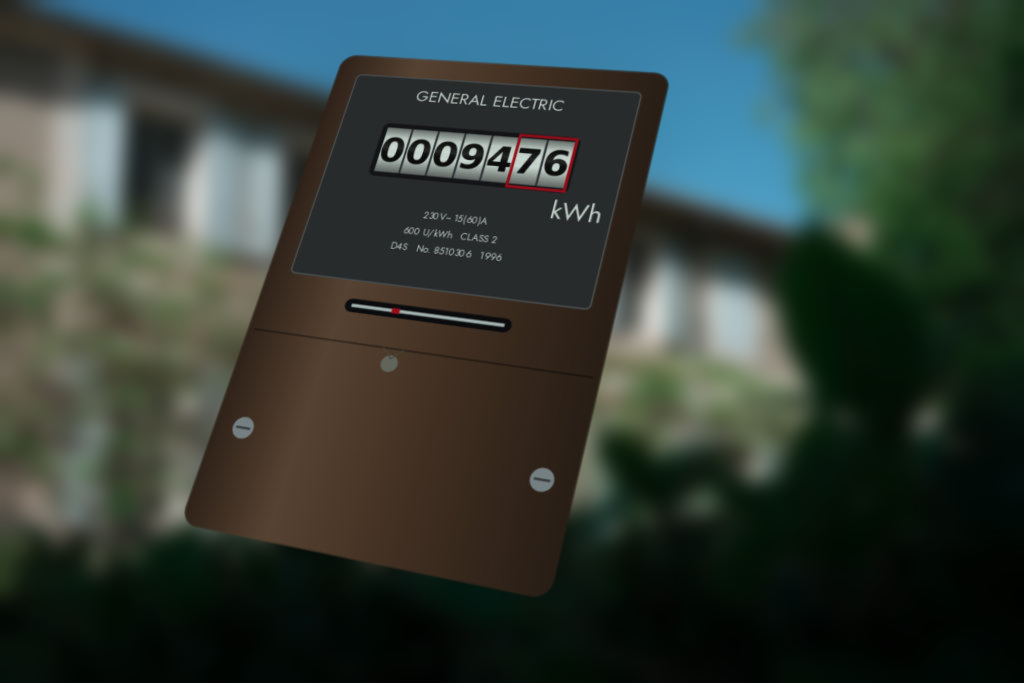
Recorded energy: 94.76; kWh
